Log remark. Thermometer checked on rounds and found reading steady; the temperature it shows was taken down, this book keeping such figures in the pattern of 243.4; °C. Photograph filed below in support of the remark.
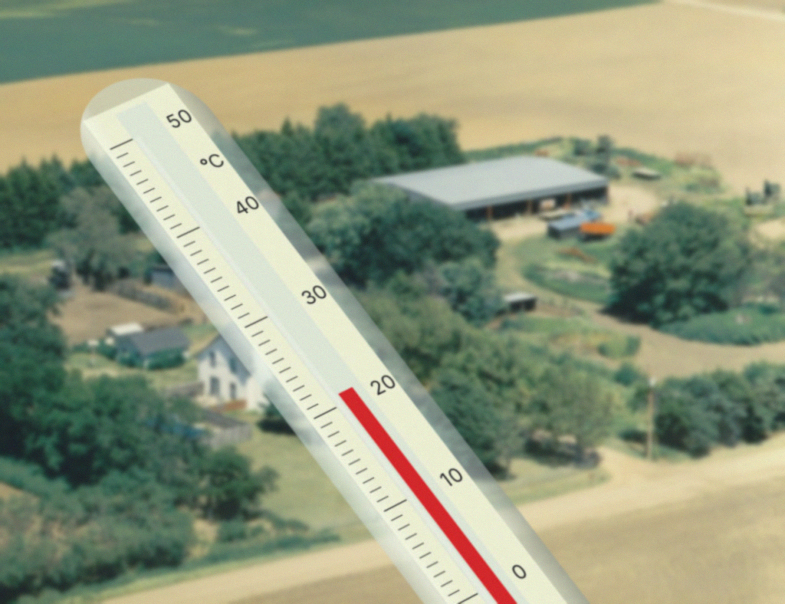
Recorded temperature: 21; °C
